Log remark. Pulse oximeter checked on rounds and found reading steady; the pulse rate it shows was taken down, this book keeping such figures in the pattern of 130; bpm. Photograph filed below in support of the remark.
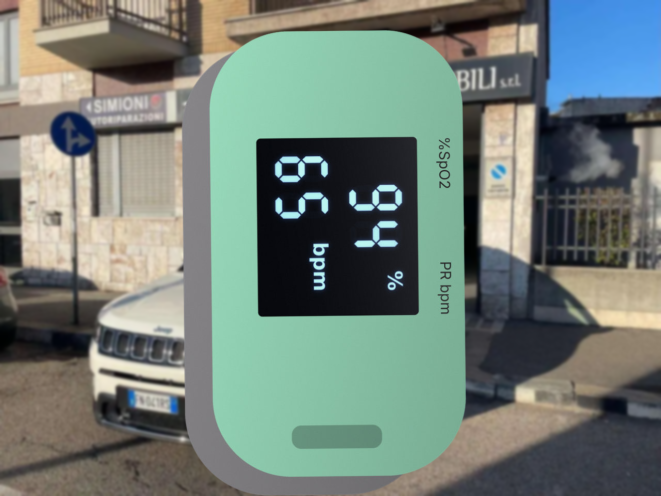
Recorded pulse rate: 65; bpm
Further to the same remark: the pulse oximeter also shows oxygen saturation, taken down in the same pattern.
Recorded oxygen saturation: 94; %
